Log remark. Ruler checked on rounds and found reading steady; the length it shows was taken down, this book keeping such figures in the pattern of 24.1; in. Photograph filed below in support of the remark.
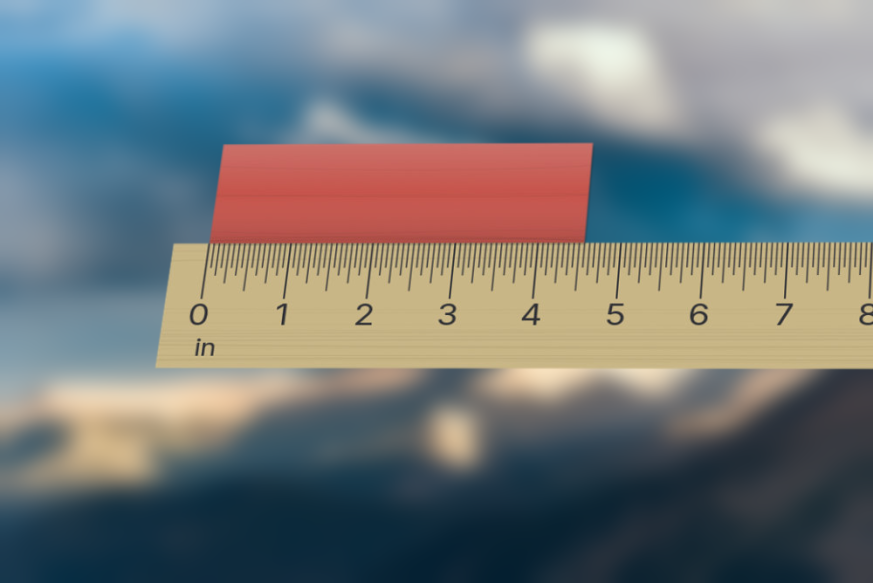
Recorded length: 4.5625; in
